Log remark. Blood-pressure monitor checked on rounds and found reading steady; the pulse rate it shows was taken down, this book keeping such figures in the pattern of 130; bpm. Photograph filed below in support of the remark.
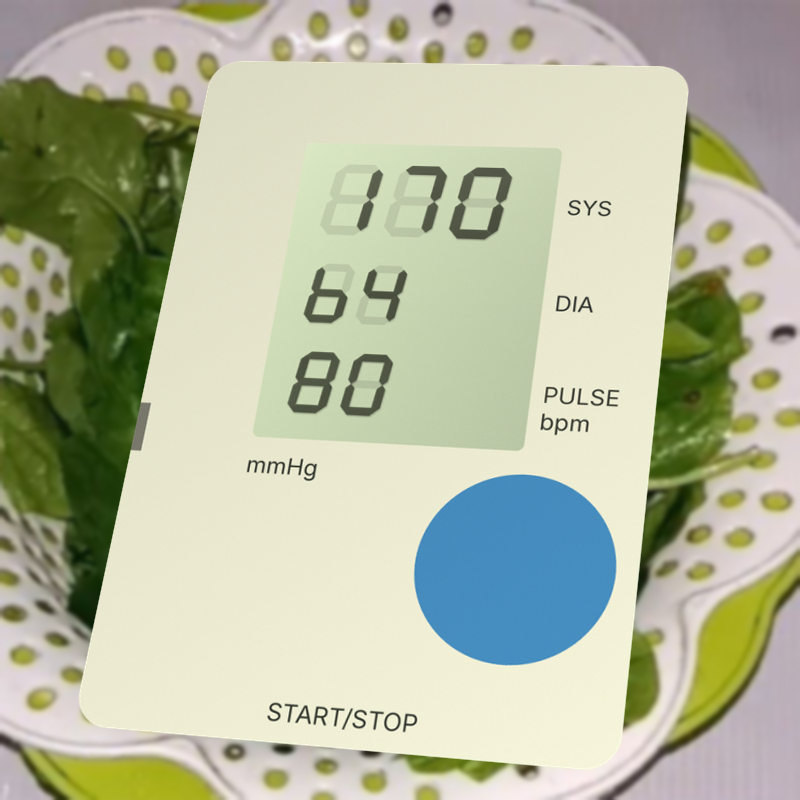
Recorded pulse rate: 80; bpm
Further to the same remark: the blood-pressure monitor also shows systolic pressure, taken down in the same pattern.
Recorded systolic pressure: 170; mmHg
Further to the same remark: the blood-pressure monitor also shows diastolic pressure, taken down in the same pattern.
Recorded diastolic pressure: 64; mmHg
